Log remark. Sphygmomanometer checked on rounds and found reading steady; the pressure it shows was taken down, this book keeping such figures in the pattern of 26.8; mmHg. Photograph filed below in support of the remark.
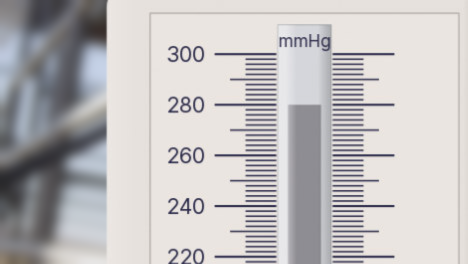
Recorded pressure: 280; mmHg
